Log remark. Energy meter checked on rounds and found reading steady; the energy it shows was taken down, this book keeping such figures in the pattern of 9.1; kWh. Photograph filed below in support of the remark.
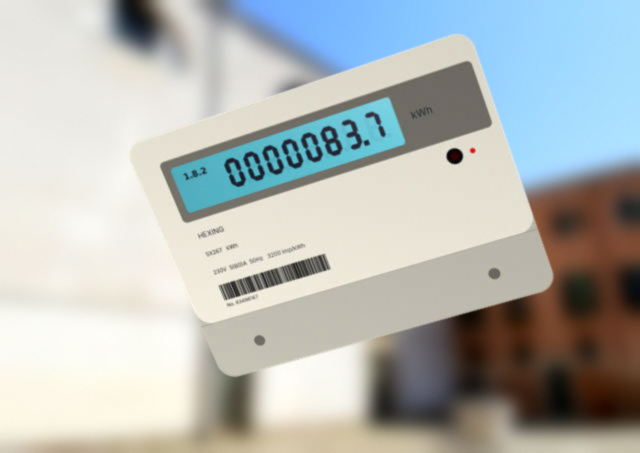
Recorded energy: 83.7; kWh
